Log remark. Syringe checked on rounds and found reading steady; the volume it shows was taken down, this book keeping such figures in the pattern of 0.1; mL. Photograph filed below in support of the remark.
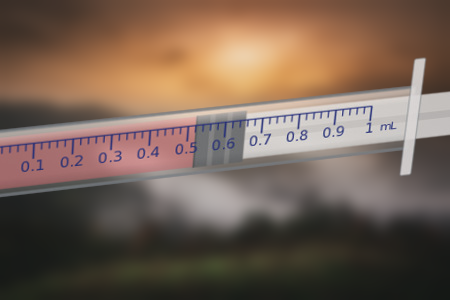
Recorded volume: 0.52; mL
